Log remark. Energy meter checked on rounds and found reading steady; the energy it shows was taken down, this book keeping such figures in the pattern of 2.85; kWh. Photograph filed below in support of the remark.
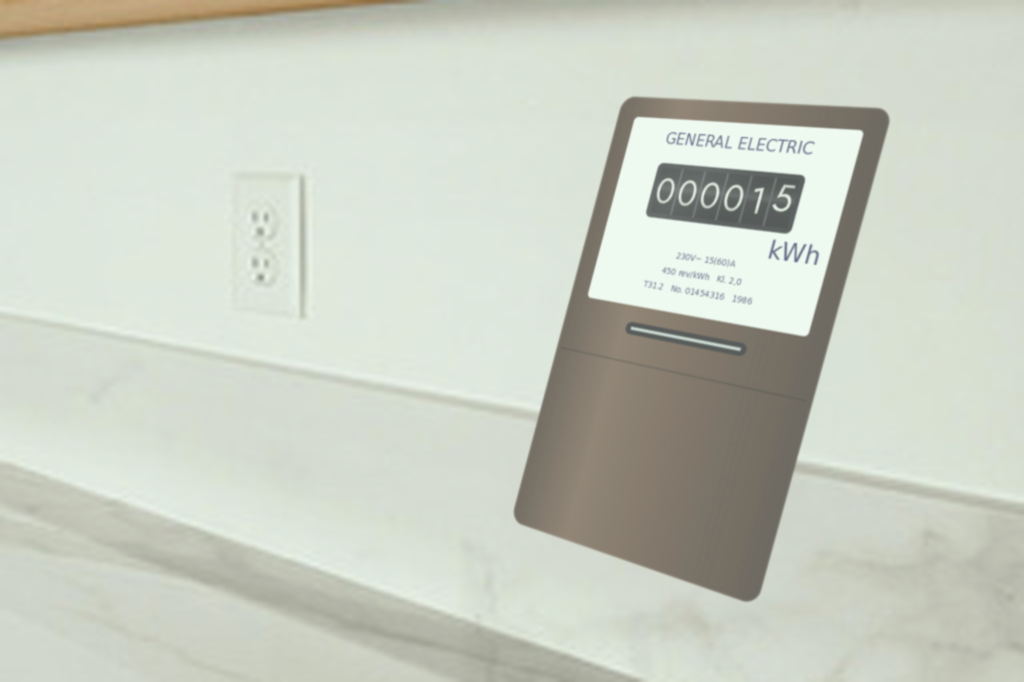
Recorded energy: 15; kWh
